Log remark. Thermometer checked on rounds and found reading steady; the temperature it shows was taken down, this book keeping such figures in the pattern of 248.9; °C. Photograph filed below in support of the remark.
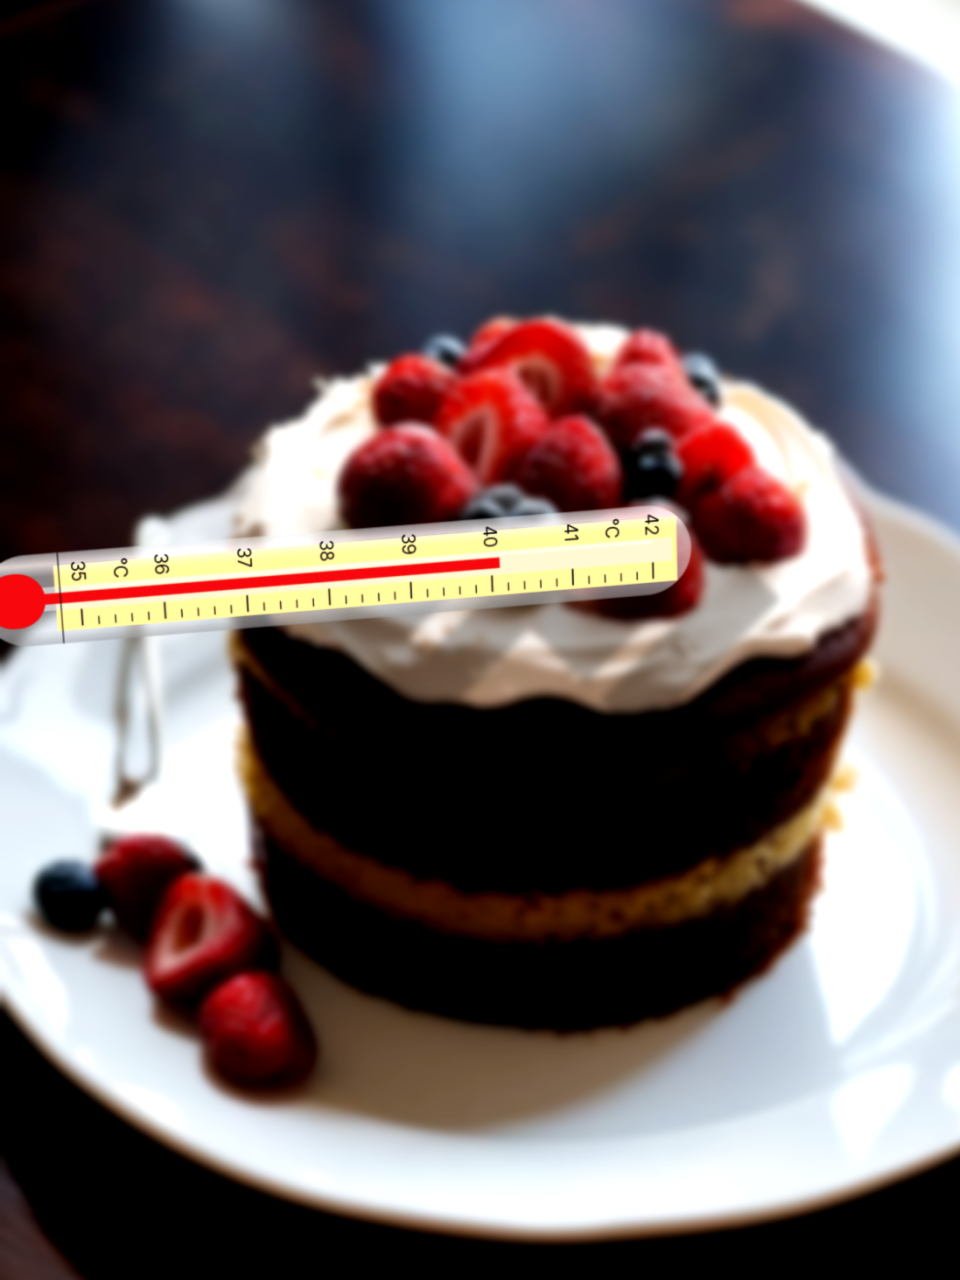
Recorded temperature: 40.1; °C
